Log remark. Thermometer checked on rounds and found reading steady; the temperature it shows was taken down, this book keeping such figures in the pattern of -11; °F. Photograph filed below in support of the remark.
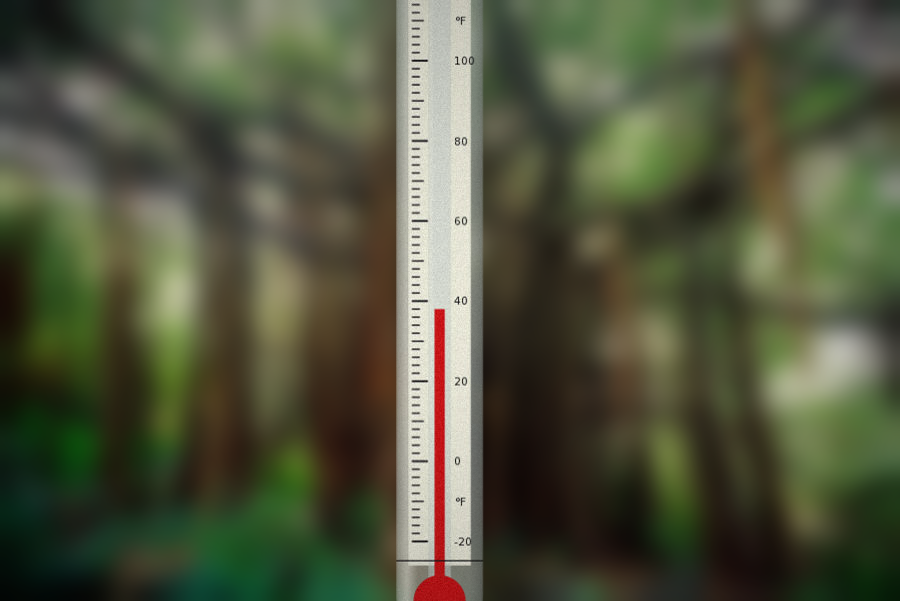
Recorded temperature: 38; °F
